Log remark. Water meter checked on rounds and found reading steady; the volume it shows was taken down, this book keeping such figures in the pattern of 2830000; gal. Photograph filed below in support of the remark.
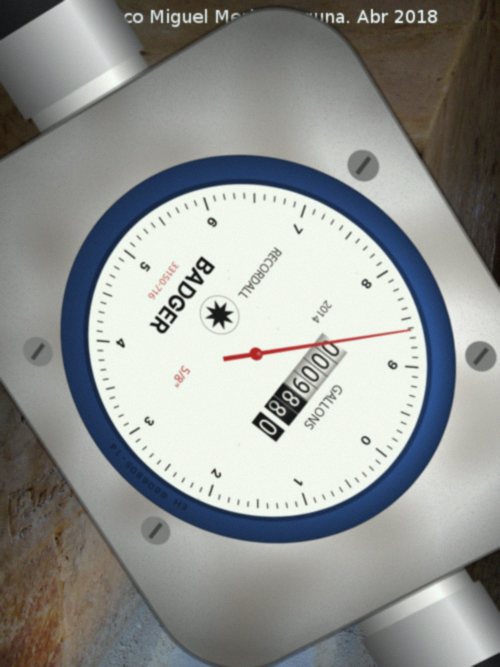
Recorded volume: 9878.6; gal
